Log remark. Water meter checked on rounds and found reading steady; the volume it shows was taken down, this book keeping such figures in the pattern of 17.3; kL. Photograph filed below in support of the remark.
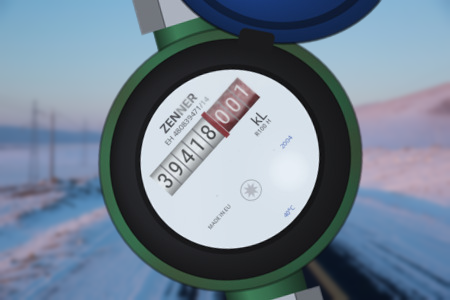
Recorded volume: 39418.001; kL
